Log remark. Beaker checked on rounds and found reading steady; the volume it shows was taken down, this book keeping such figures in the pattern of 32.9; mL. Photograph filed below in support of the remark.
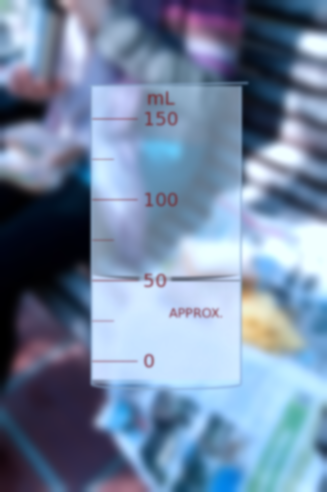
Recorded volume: 50; mL
